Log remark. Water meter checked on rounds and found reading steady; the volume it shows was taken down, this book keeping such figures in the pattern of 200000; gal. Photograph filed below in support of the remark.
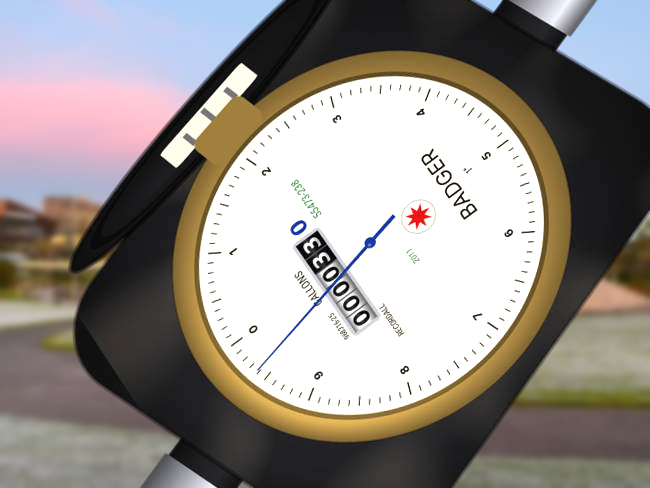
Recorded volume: 329.6; gal
